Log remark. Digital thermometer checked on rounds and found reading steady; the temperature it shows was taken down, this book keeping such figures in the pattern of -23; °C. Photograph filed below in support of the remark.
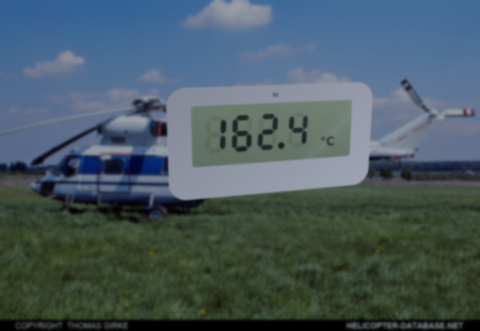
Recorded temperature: 162.4; °C
